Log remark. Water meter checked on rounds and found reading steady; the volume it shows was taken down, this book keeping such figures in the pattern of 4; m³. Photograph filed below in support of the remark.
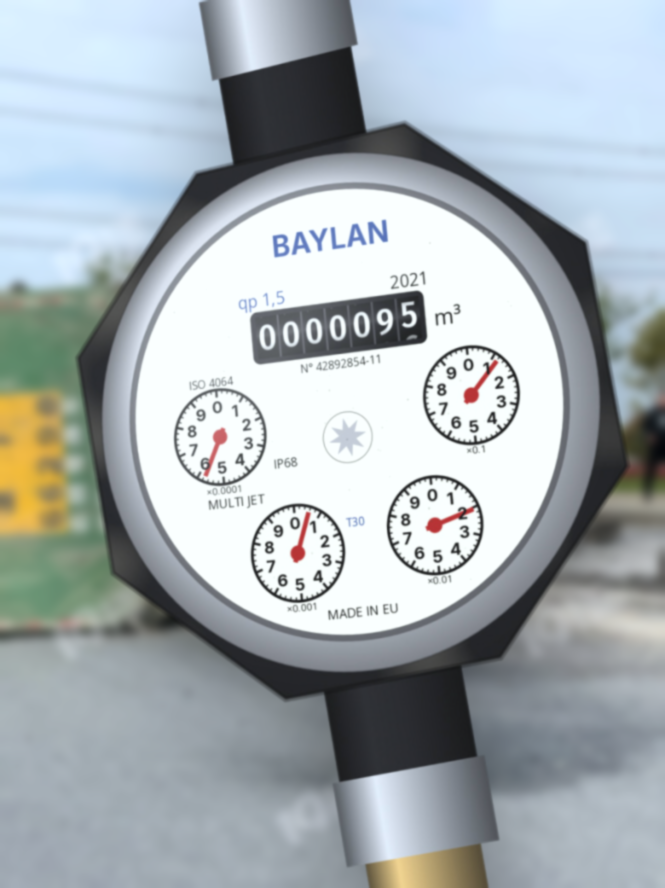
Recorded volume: 95.1205; m³
